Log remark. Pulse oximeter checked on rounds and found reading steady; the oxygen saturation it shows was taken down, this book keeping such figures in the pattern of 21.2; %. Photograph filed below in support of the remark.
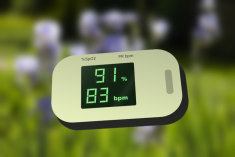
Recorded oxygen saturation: 91; %
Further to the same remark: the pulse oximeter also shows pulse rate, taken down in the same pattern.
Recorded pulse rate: 83; bpm
